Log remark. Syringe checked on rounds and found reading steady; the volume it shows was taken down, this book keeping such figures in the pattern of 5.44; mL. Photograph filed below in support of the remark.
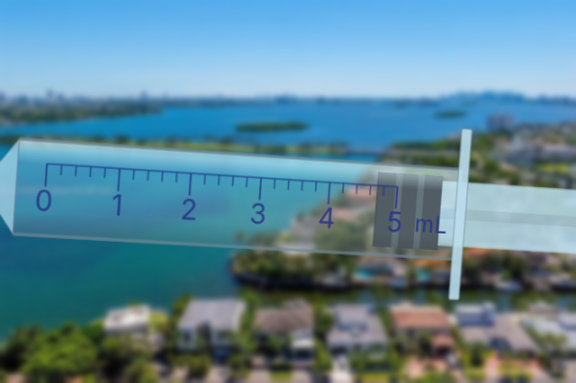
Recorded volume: 4.7; mL
